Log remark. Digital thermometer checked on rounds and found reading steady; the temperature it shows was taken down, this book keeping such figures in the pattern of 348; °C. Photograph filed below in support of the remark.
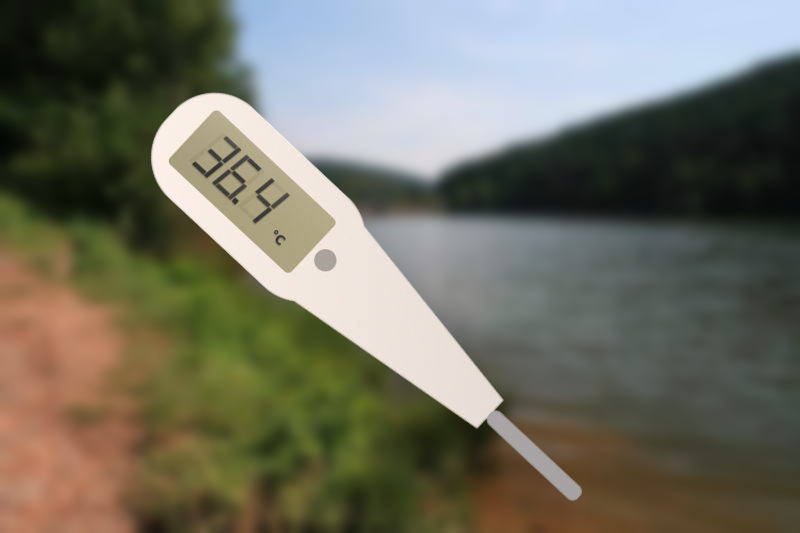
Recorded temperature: 36.4; °C
